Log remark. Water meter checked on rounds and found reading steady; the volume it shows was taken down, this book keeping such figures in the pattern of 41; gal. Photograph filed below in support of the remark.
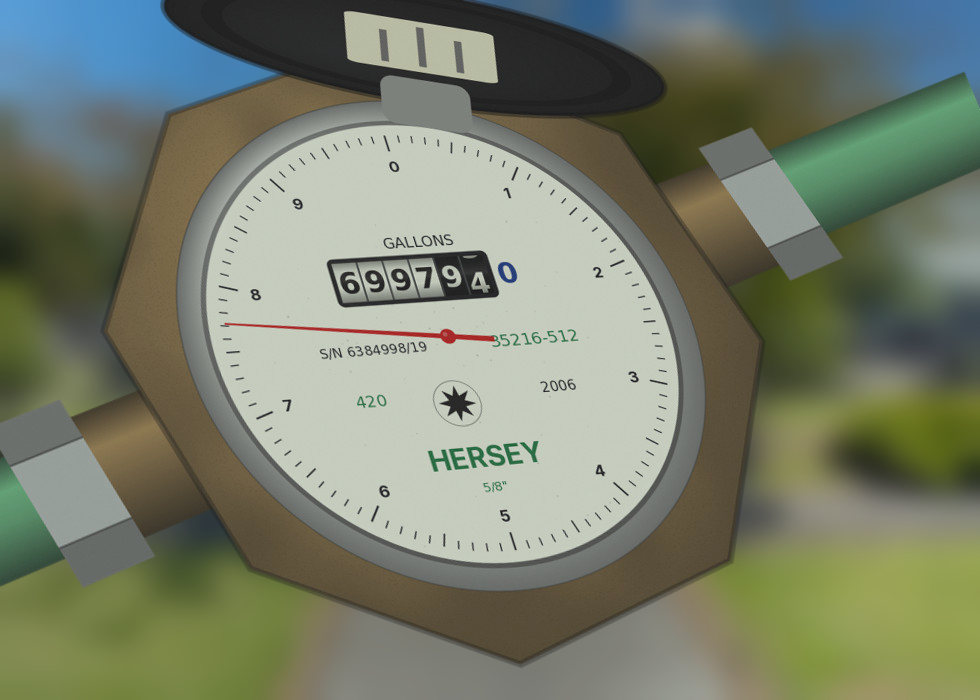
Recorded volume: 6997937.7; gal
